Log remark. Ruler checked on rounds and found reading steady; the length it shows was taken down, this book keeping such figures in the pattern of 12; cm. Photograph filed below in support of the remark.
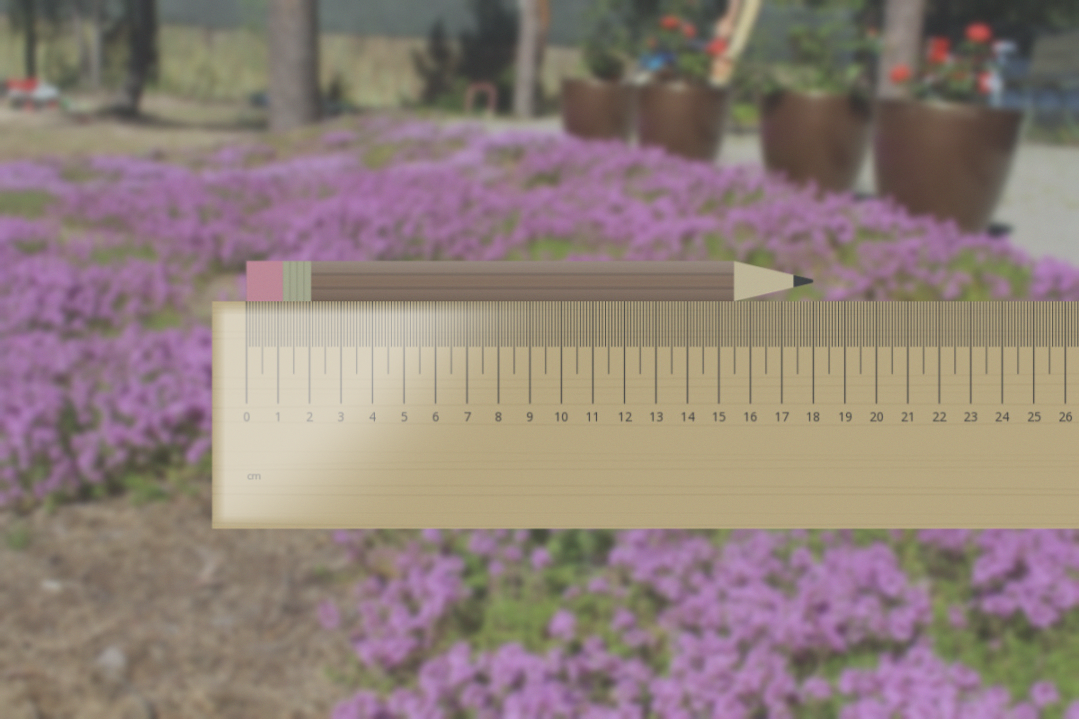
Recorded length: 18; cm
